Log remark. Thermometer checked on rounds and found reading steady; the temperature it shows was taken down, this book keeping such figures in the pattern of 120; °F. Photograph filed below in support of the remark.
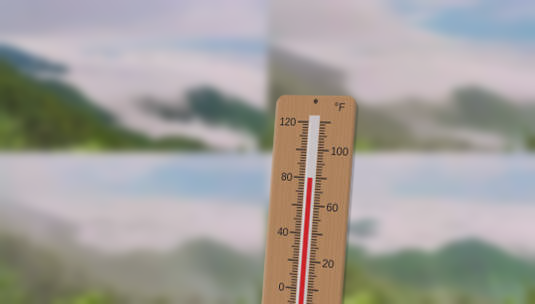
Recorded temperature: 80; °F
